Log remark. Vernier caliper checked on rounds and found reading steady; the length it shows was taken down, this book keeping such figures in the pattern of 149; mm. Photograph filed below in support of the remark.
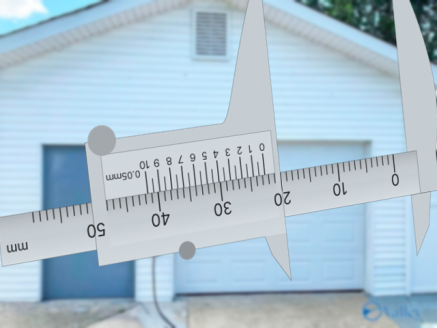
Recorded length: 22.6; mm
